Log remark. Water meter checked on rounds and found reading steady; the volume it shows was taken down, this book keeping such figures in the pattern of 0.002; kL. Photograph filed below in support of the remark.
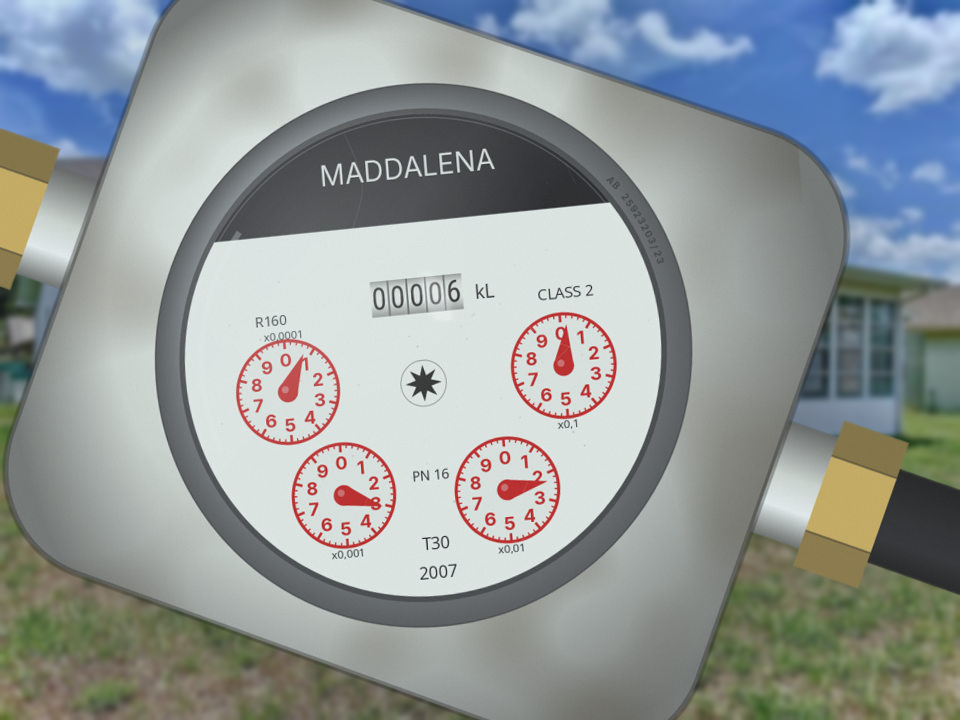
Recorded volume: 6.0230; kL
